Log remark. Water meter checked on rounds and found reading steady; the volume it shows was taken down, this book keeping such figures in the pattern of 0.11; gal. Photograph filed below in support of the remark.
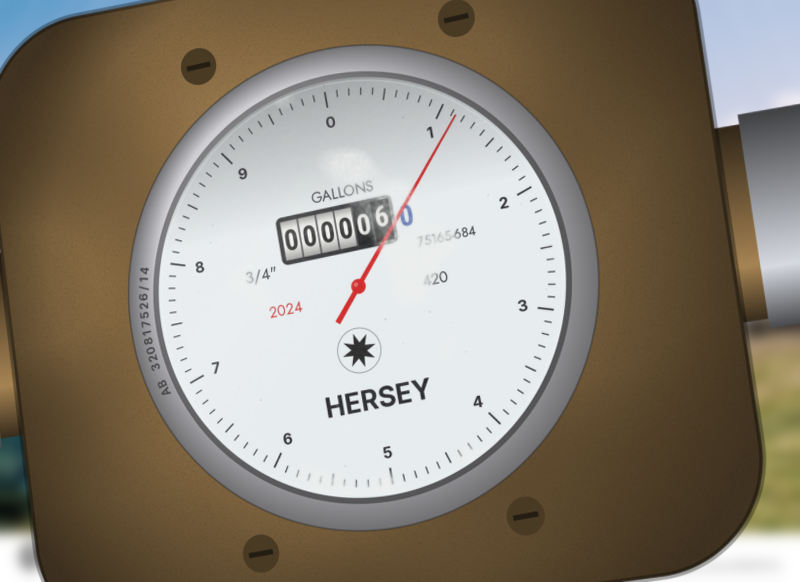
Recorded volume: 61.1; gal
